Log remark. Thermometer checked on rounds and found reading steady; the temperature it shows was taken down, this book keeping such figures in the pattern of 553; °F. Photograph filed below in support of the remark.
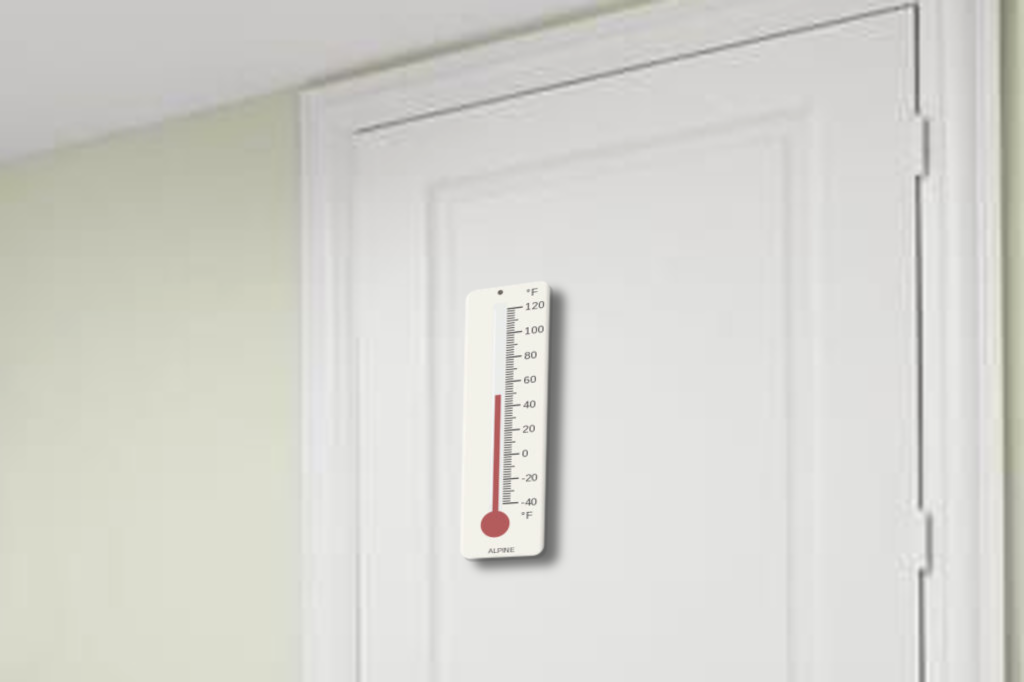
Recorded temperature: 50; °F
